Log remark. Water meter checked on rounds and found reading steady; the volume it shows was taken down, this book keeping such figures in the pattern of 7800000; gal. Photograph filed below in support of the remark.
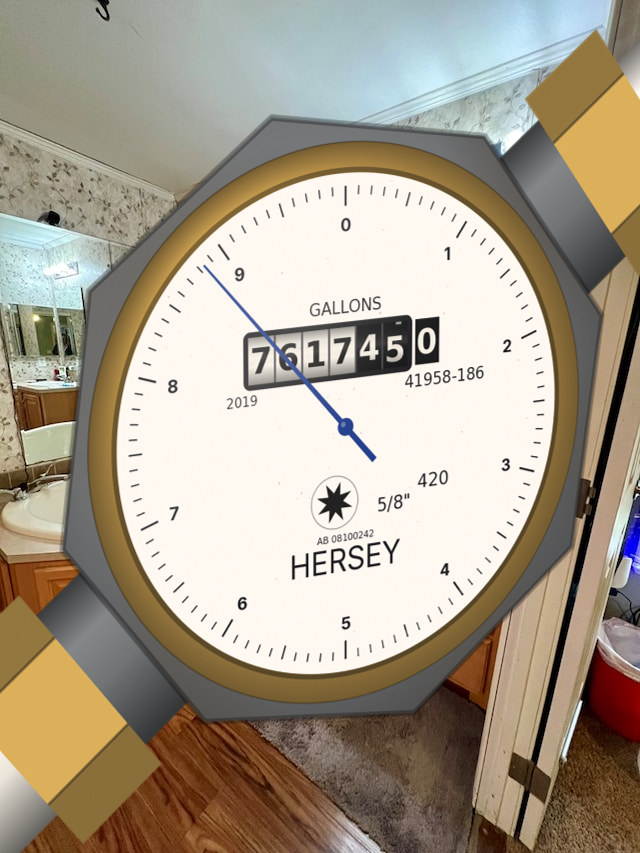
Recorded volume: 7617448.8; gal
